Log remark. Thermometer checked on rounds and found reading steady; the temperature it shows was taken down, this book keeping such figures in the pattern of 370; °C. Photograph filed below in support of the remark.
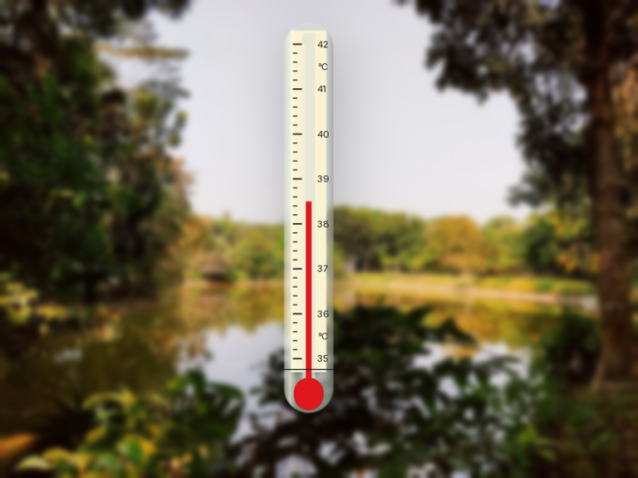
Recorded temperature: 38.5; °C
